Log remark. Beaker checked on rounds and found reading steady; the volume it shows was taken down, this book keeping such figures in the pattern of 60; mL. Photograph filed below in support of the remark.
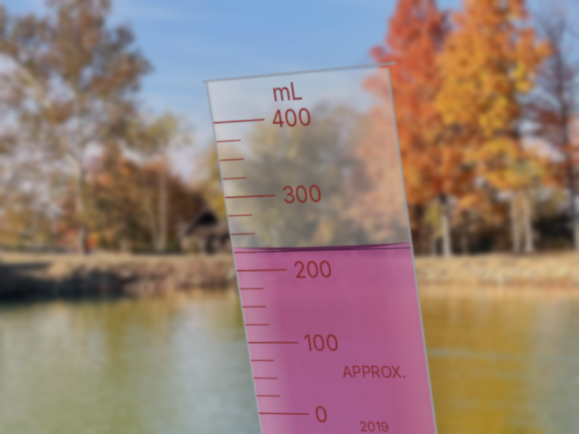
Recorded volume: 225; mL
